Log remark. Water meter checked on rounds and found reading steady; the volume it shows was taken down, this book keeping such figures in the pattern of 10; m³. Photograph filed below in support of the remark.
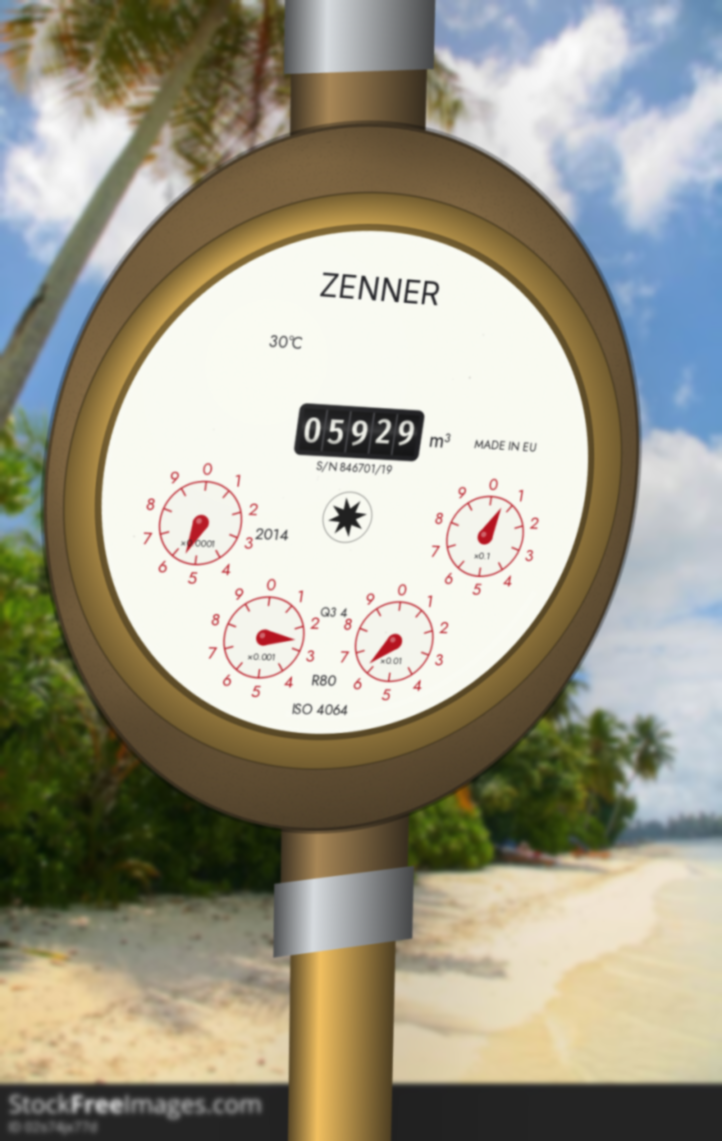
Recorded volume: 5929.0625; m³
